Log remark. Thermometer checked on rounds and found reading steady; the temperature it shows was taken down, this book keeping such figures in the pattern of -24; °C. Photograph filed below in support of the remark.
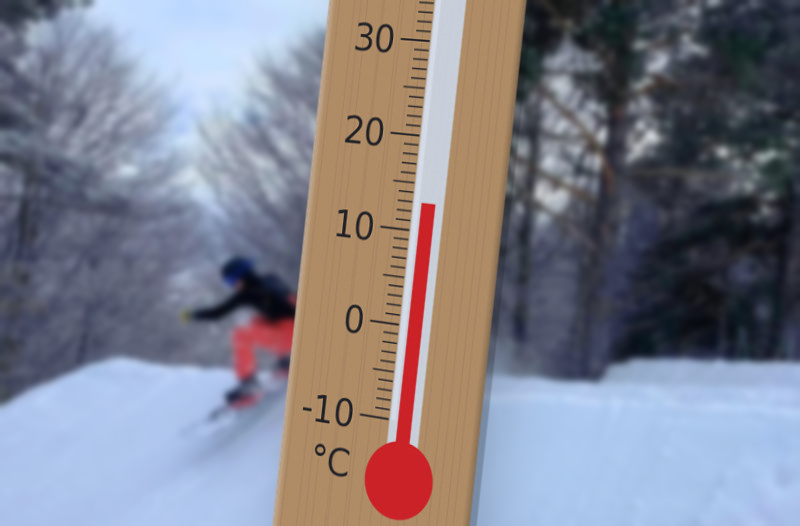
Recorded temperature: 13; °C
